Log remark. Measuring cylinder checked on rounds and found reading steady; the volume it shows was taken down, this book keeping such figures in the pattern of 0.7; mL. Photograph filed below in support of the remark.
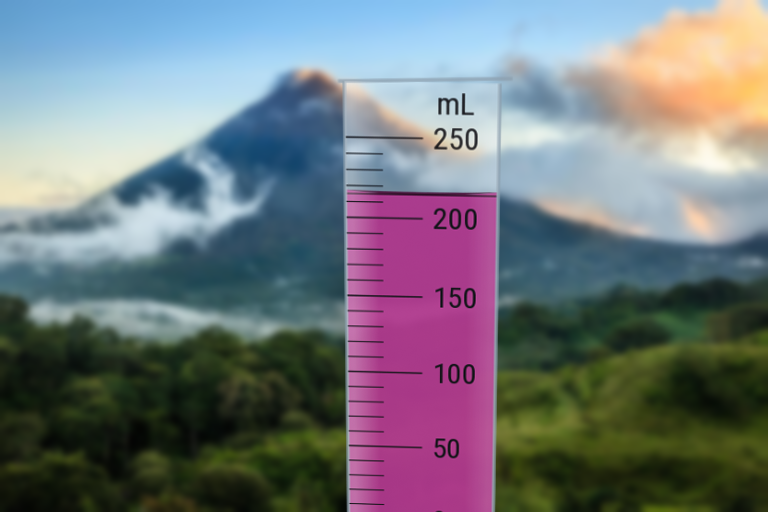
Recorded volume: 215; mL
